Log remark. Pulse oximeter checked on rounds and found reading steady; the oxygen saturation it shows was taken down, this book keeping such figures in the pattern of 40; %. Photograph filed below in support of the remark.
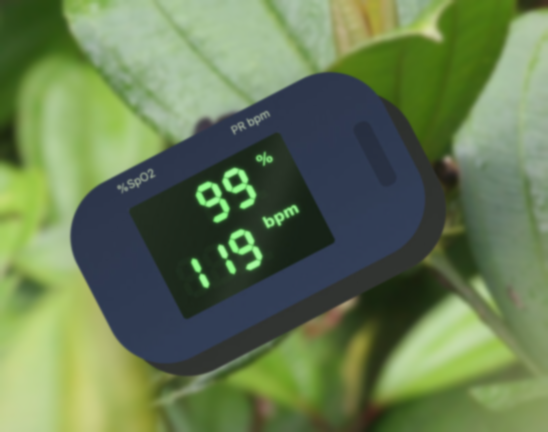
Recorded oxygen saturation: 99; %
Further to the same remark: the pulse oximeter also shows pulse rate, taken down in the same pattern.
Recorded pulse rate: 119; bpm
